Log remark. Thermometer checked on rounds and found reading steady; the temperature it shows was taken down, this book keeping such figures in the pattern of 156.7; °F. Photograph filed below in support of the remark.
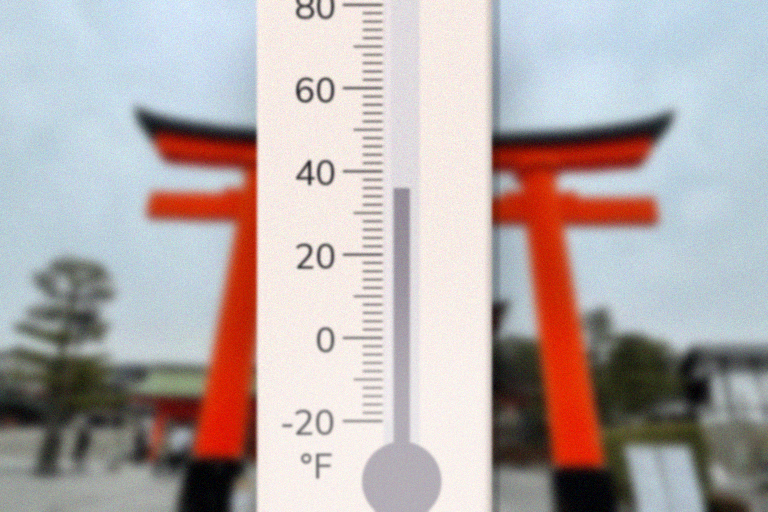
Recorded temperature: 36; °F
